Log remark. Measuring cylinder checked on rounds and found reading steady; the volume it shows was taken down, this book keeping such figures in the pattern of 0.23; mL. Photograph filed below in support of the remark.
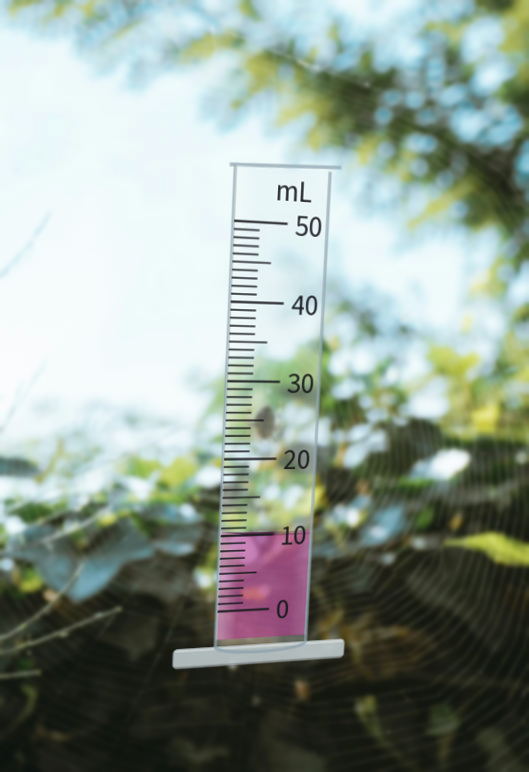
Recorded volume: 10; mL
